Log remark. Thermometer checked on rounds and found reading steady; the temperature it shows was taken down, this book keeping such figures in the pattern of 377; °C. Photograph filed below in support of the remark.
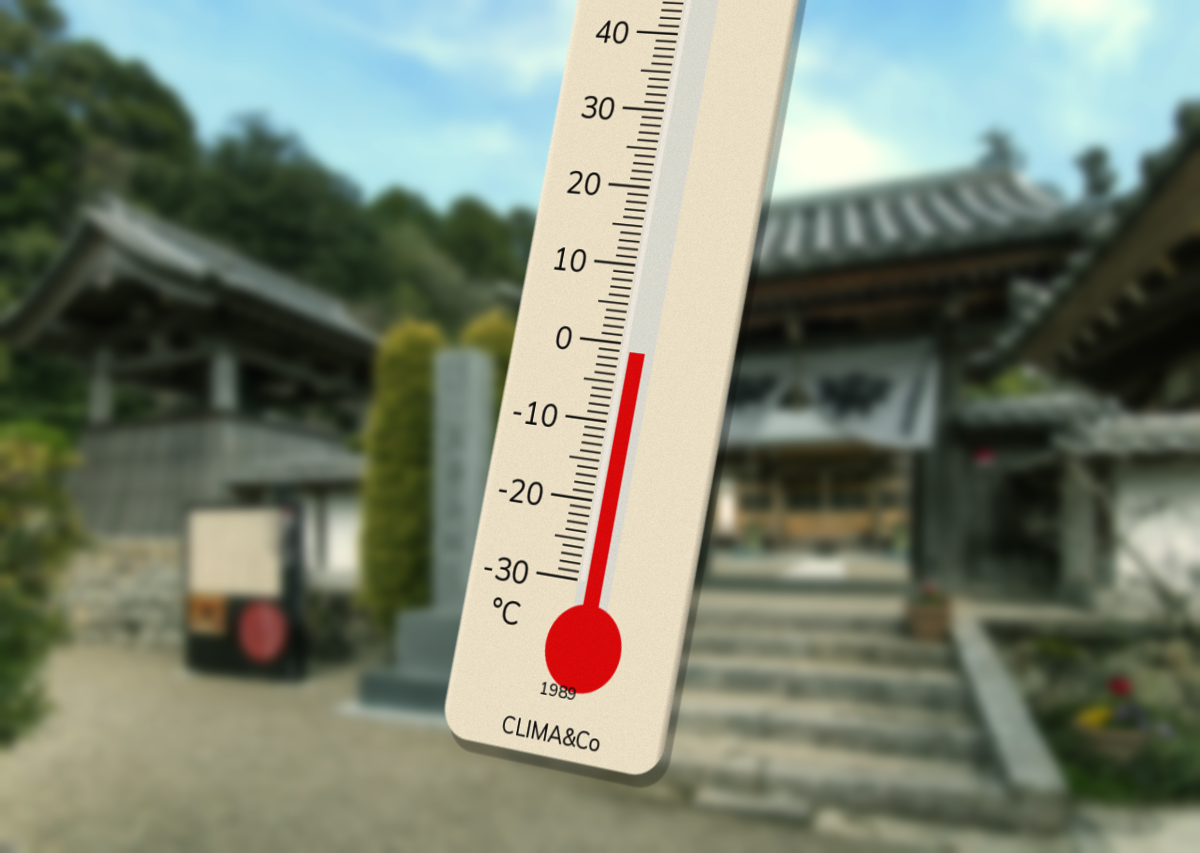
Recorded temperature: -1; °C
